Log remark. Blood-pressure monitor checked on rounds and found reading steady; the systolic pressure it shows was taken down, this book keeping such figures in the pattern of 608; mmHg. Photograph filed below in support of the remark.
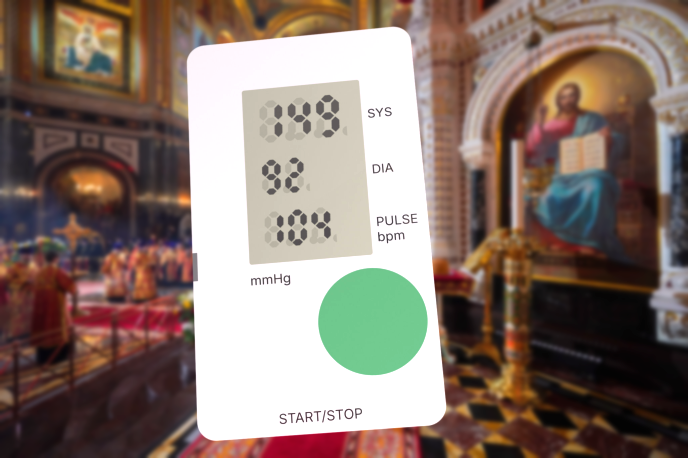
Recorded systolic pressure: 149; mmHg
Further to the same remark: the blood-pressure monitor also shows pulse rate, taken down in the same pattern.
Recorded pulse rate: 104; bpm
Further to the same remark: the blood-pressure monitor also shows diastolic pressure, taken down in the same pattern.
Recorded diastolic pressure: 92; mmHg
